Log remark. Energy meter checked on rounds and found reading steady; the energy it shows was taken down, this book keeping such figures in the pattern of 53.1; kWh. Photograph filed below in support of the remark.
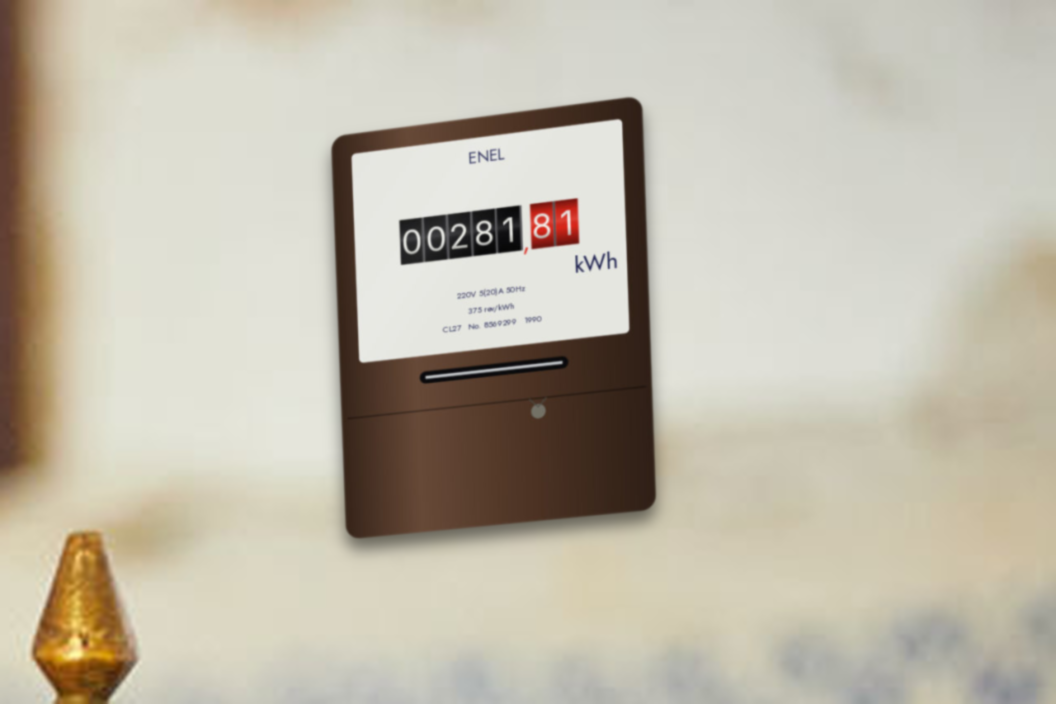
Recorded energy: 281.81; kWh
